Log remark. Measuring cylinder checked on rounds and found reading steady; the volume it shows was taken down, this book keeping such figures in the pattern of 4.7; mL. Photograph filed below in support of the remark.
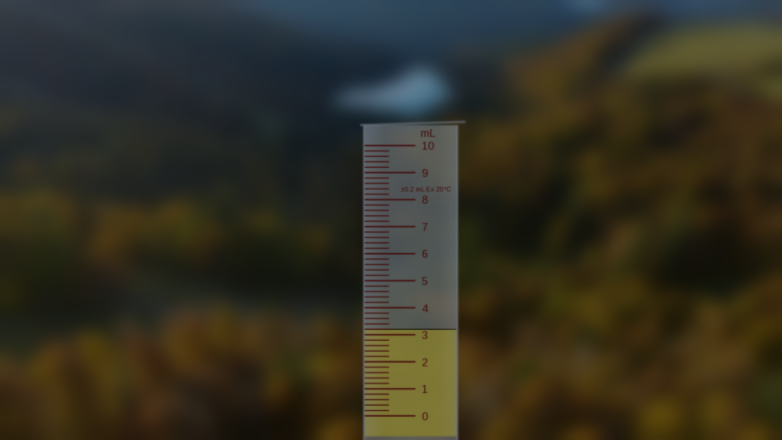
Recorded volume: 3.2; mL
